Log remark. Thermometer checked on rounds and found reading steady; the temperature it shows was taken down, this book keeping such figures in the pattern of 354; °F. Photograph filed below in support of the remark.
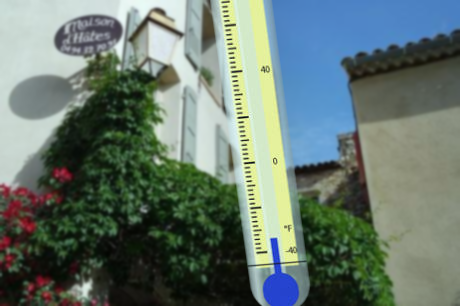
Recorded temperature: -34; °F
